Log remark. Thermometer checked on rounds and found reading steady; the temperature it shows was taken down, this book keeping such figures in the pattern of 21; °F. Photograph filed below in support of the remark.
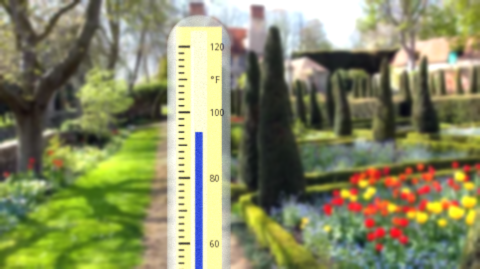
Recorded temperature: 94; °F
